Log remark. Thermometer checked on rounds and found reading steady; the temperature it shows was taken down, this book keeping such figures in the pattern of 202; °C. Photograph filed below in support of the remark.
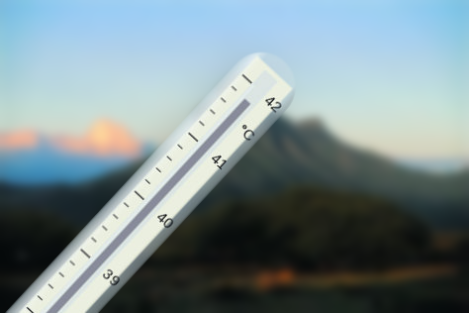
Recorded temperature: 41.8; °C
